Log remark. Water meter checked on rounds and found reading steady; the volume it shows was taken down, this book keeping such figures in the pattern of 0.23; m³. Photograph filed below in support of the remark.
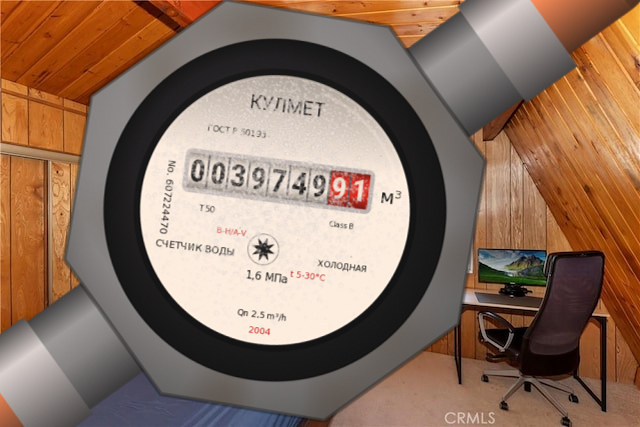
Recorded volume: 39749.91; m³
